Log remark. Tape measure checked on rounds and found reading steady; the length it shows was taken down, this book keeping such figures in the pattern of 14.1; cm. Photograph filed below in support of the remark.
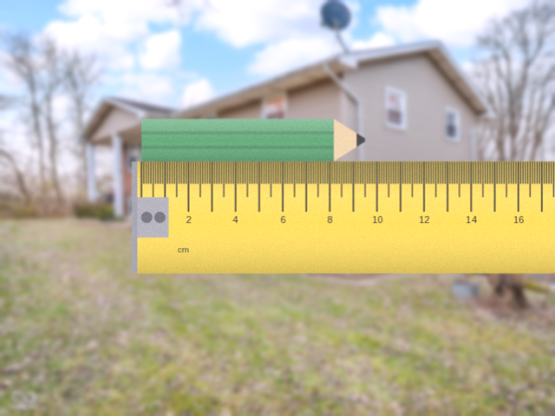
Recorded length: 9.5; cm
